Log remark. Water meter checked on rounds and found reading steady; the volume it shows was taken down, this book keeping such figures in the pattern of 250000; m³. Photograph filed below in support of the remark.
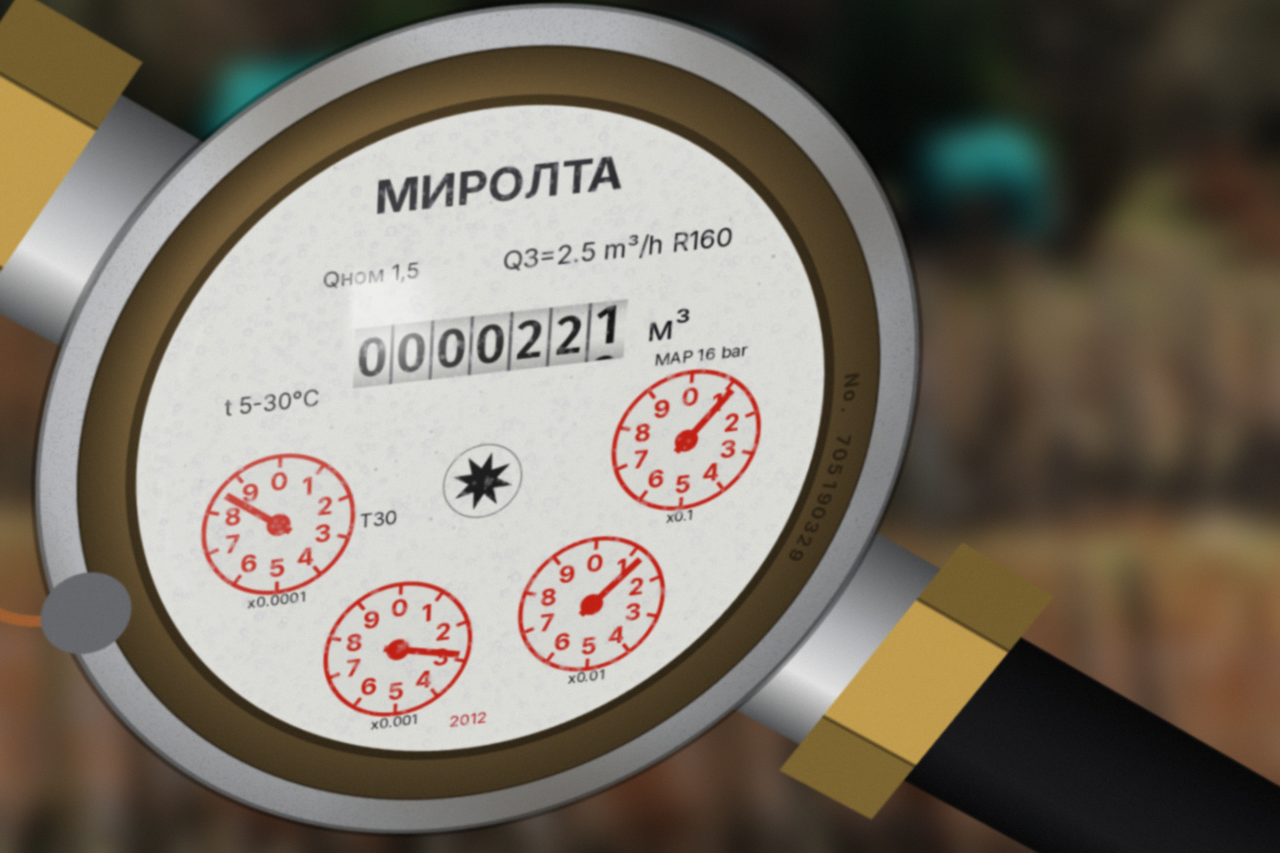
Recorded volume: 221.1128; m³
